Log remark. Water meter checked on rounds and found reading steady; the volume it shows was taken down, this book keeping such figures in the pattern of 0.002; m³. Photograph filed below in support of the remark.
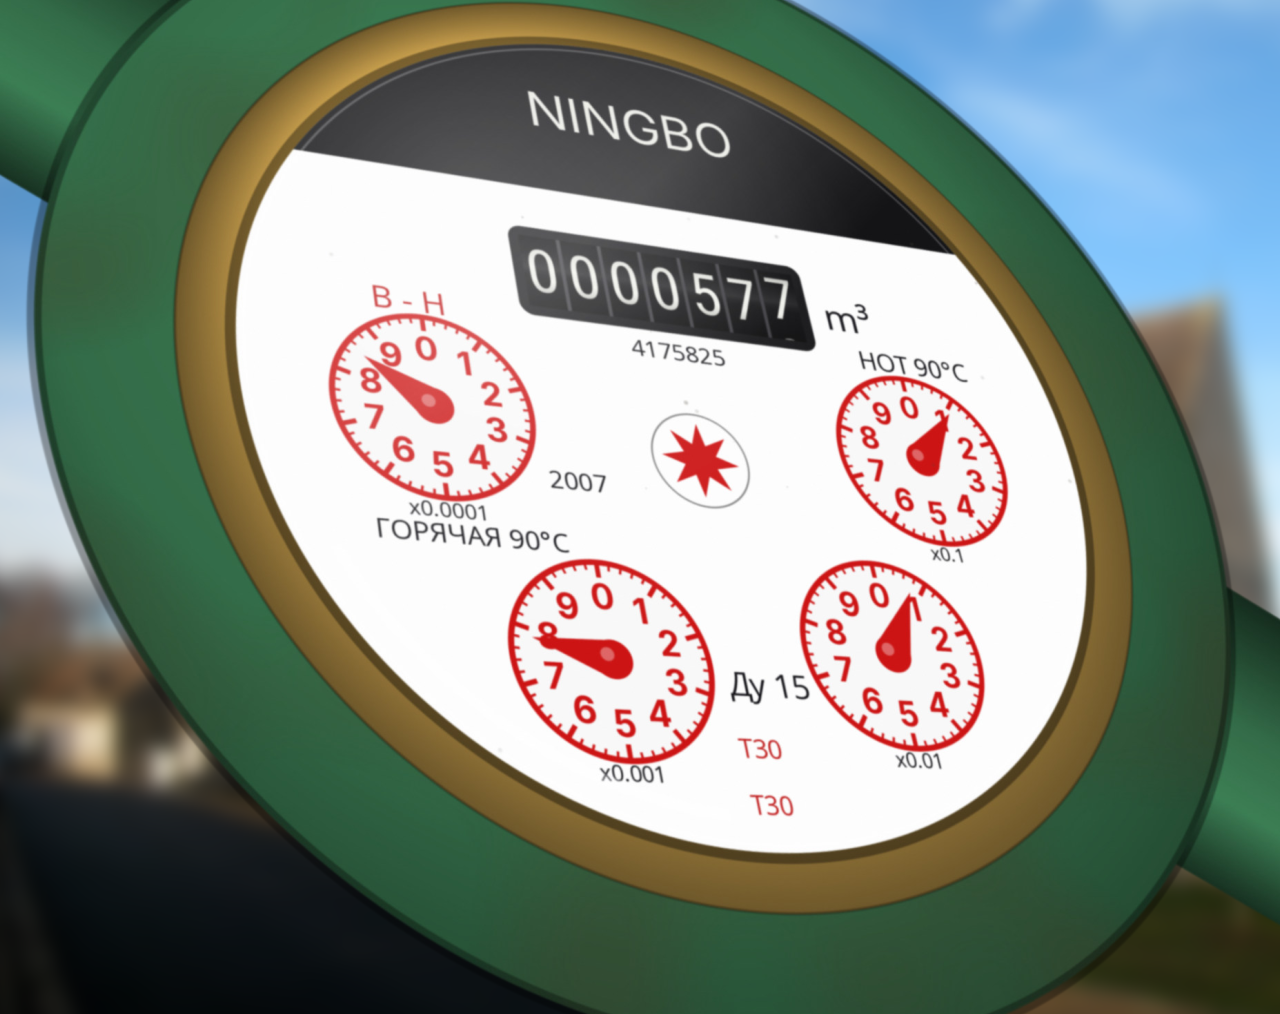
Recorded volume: 577.1078; m³
